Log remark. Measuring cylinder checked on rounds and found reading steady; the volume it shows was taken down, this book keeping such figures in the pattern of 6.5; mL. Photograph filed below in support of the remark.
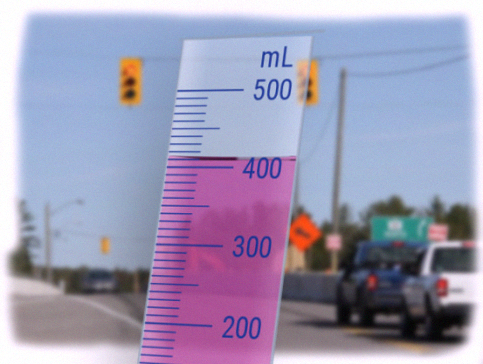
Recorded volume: 410; mL
